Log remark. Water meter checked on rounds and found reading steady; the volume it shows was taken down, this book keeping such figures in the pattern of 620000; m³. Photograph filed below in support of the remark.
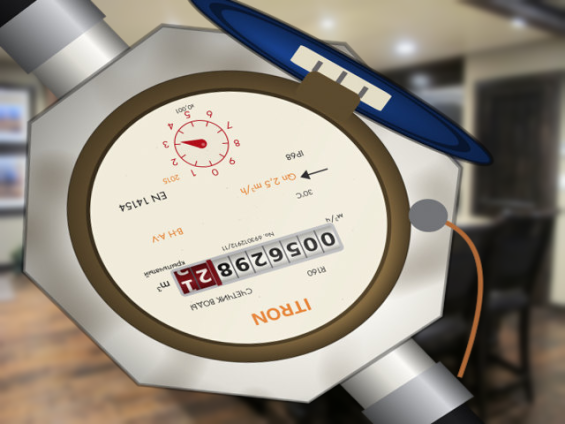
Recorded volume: 56298.213; m³
